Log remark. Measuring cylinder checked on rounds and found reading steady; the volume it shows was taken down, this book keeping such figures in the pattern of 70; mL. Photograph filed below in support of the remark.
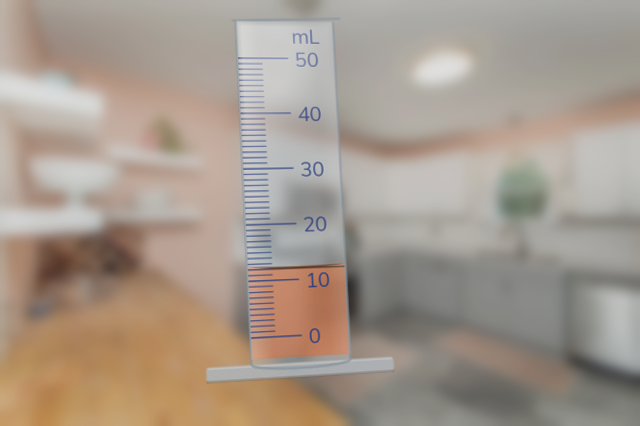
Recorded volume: 12; mL
